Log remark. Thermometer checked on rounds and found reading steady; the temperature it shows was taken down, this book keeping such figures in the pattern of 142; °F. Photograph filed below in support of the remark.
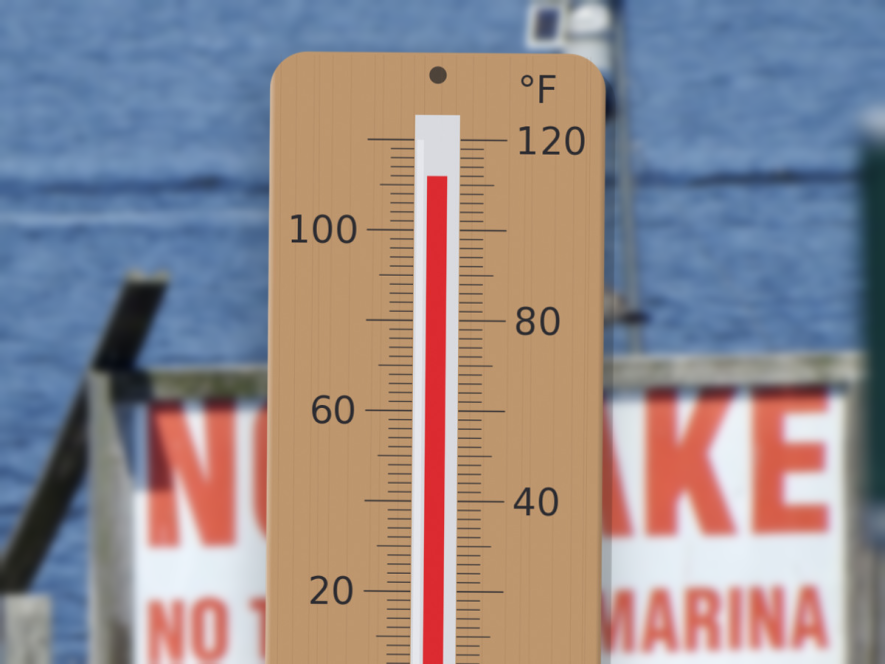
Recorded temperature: 112; °F
